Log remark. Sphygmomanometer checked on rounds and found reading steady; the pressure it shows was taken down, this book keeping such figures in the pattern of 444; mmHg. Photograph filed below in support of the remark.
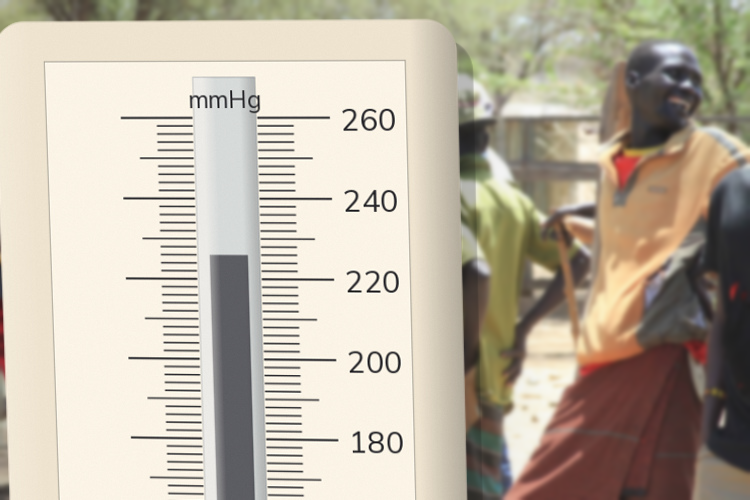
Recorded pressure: 226; mmHg
